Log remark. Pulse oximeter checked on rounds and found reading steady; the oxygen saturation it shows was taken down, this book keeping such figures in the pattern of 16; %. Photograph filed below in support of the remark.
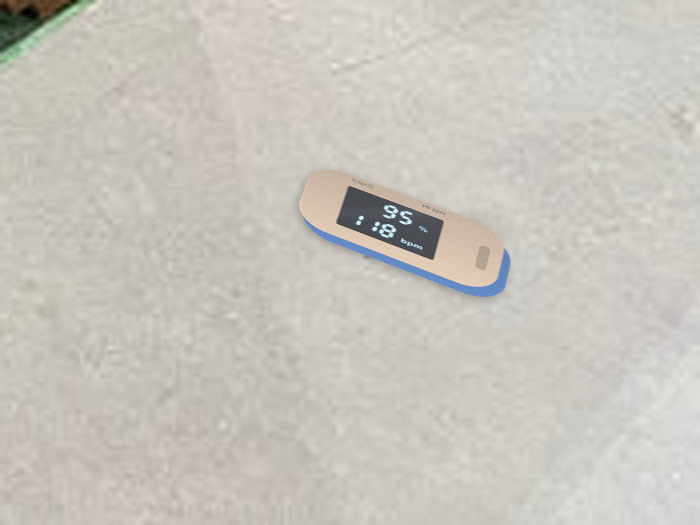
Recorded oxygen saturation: 95; %
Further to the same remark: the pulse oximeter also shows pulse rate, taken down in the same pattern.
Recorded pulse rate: 118; bpm
